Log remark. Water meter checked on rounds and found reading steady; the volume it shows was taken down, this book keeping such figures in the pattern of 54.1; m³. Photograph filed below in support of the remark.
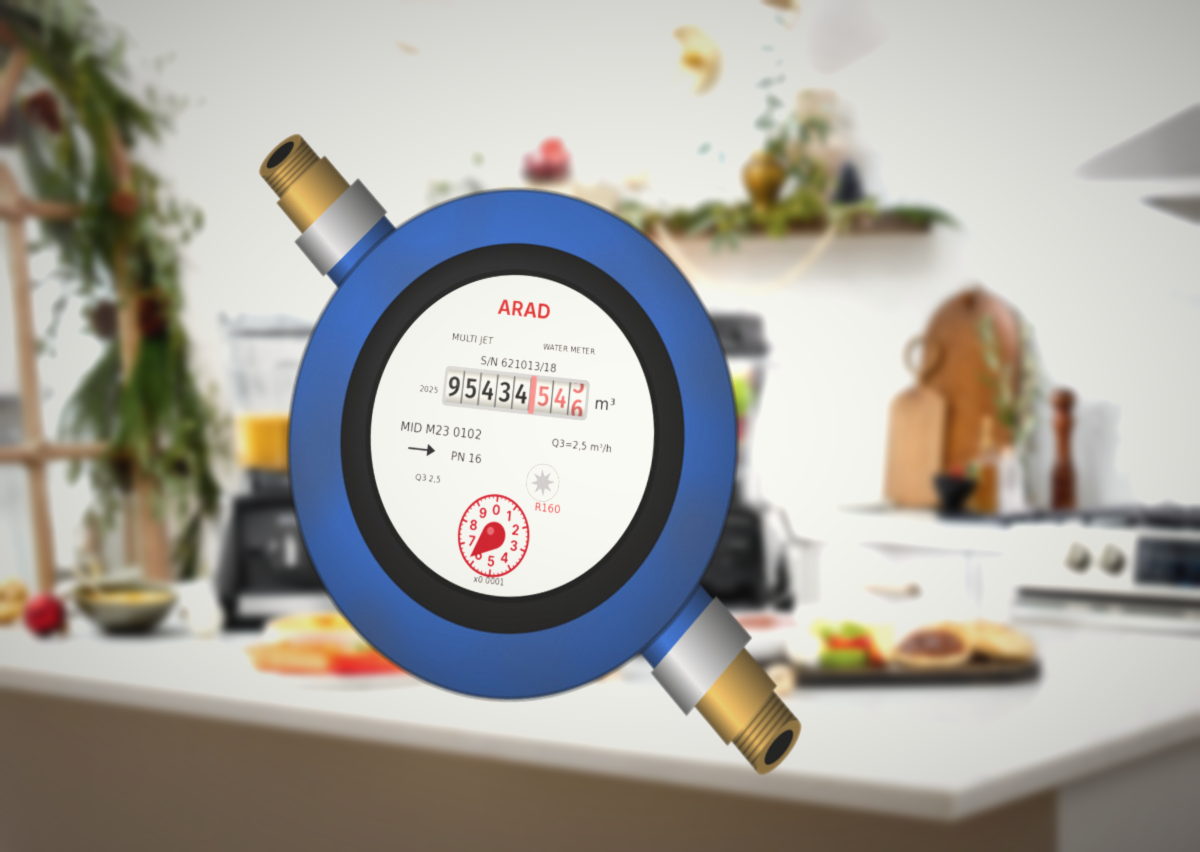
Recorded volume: 95434.5456; m³
